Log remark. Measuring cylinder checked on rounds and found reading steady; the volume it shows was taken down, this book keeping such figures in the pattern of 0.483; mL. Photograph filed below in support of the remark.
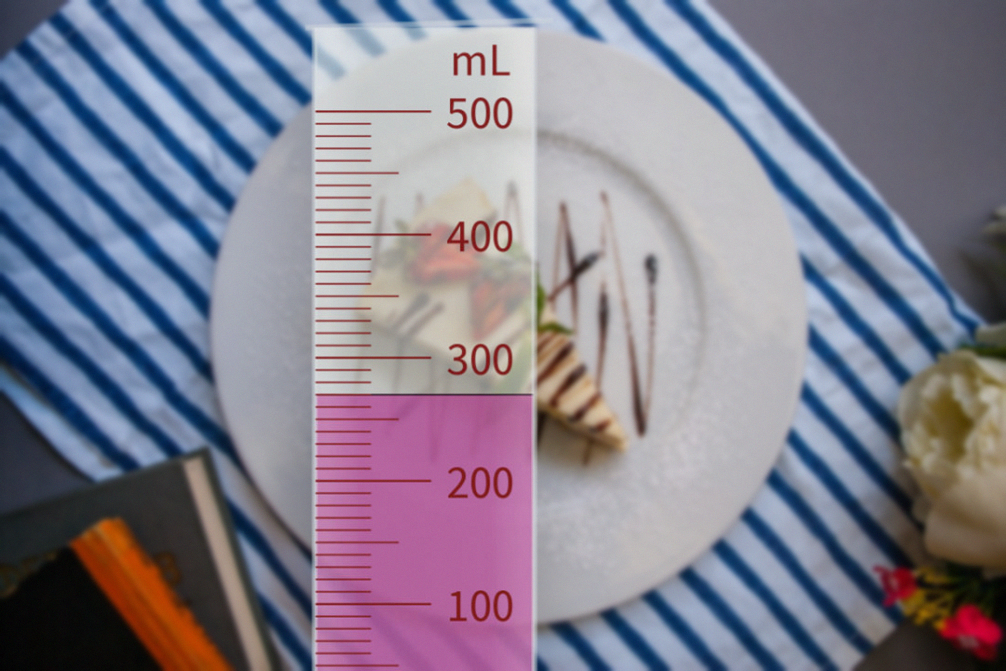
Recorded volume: 270; mL
